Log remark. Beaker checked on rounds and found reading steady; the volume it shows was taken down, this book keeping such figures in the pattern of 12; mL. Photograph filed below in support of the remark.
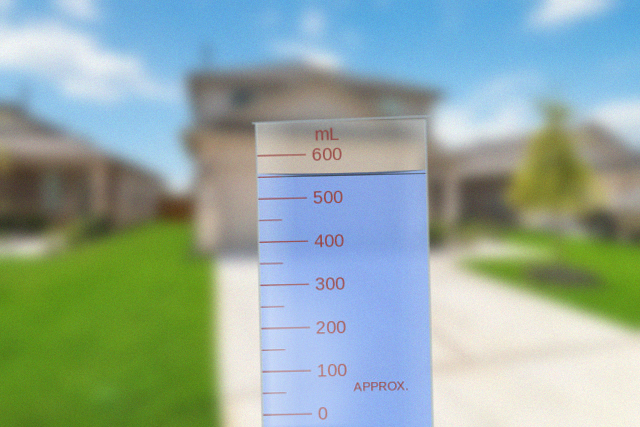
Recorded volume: 550; mL
